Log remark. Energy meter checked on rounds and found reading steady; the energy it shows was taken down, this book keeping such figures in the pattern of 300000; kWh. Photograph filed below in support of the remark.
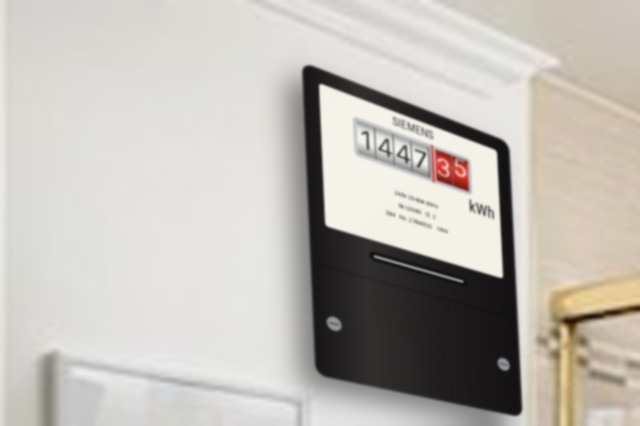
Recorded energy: 1447.35; kWh
